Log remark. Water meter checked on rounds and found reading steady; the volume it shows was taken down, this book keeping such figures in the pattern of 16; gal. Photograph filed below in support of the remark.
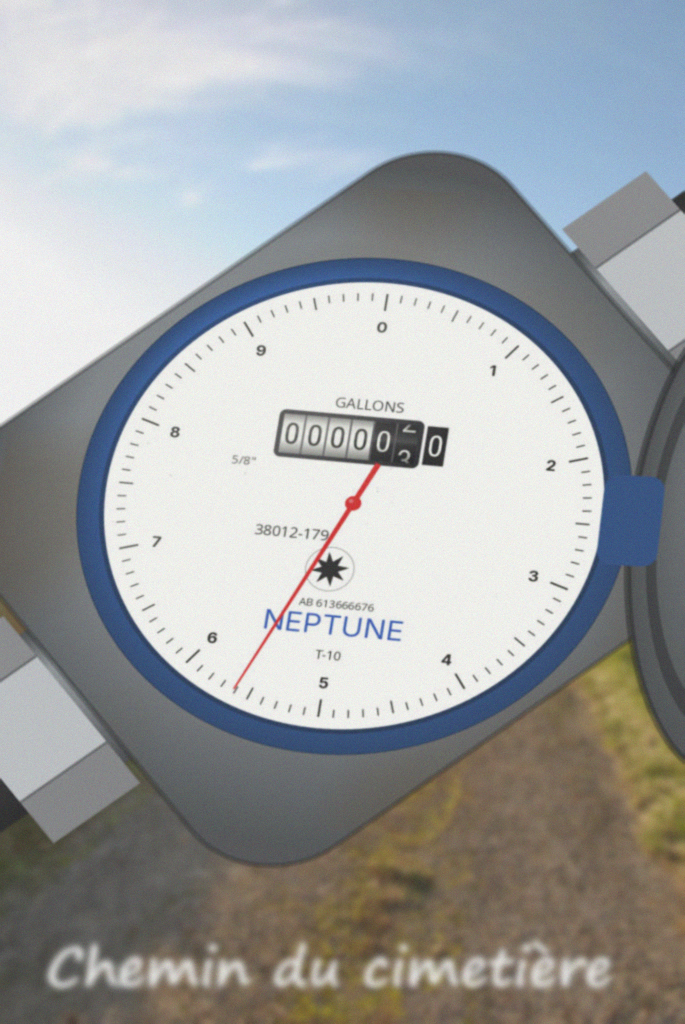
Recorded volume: 25.6; gal
